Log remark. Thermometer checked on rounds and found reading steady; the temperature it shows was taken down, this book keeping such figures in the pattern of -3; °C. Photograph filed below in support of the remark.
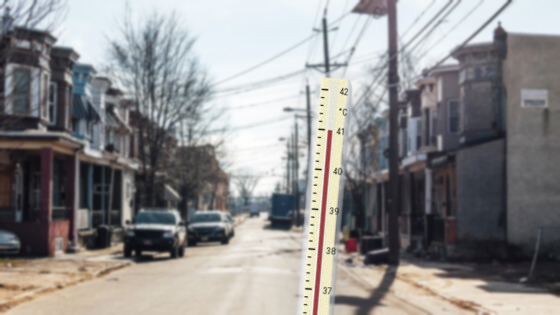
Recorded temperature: 41; °C
